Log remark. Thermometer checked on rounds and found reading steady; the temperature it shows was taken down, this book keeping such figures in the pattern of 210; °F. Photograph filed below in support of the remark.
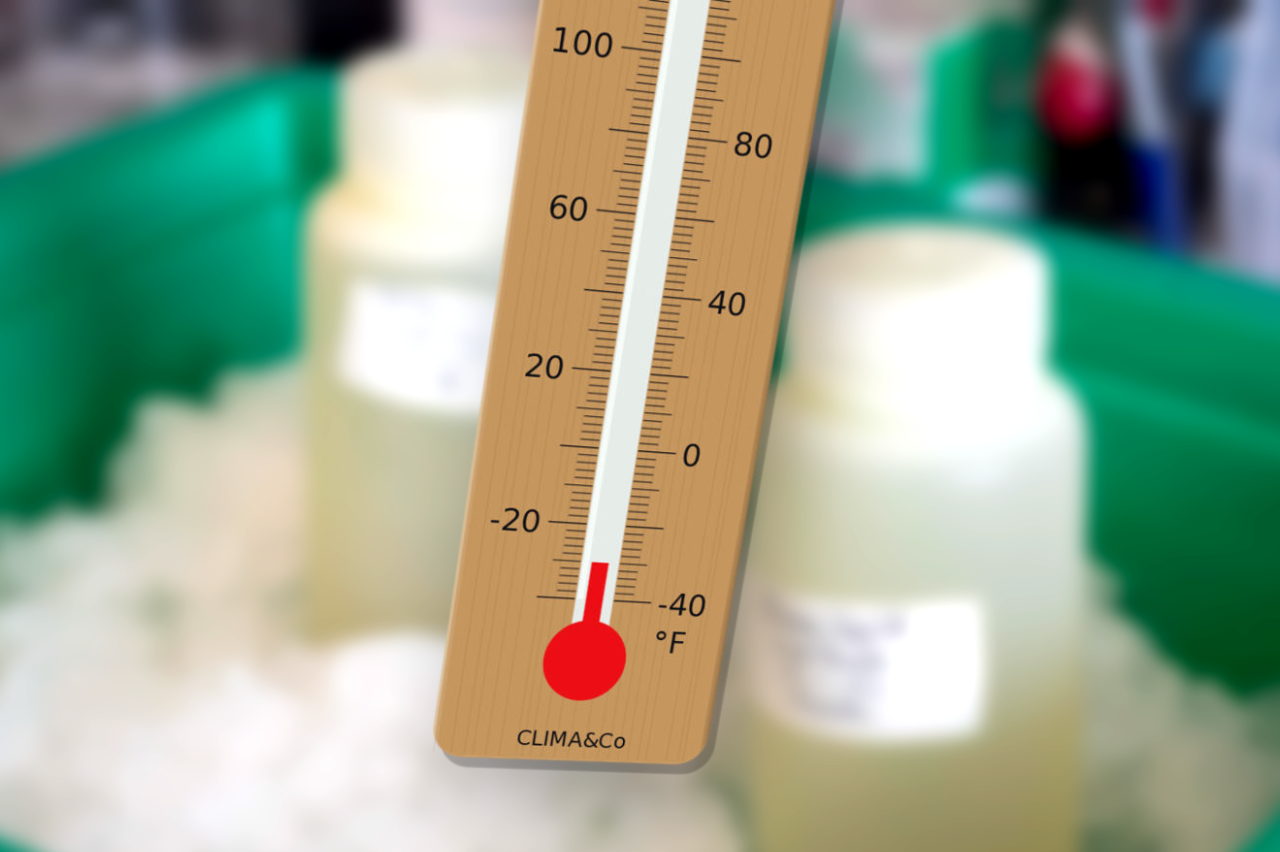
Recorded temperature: -30; °F
